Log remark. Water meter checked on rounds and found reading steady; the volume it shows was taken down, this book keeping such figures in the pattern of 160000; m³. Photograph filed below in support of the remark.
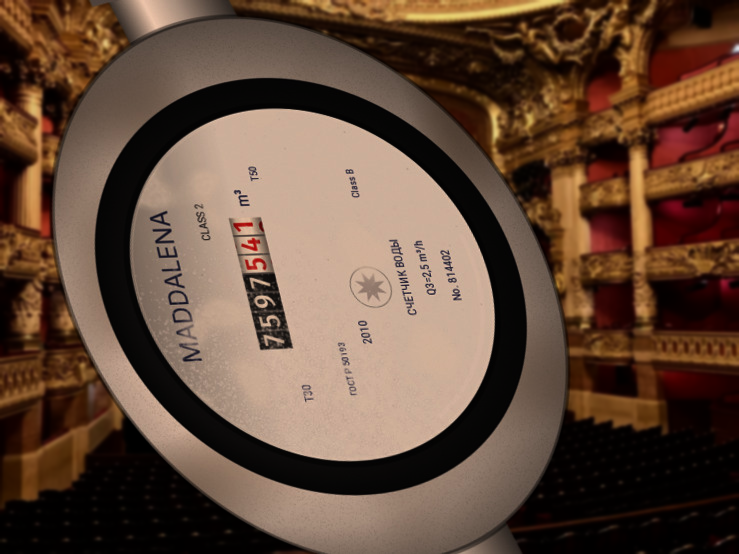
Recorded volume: 7597.541; m³
